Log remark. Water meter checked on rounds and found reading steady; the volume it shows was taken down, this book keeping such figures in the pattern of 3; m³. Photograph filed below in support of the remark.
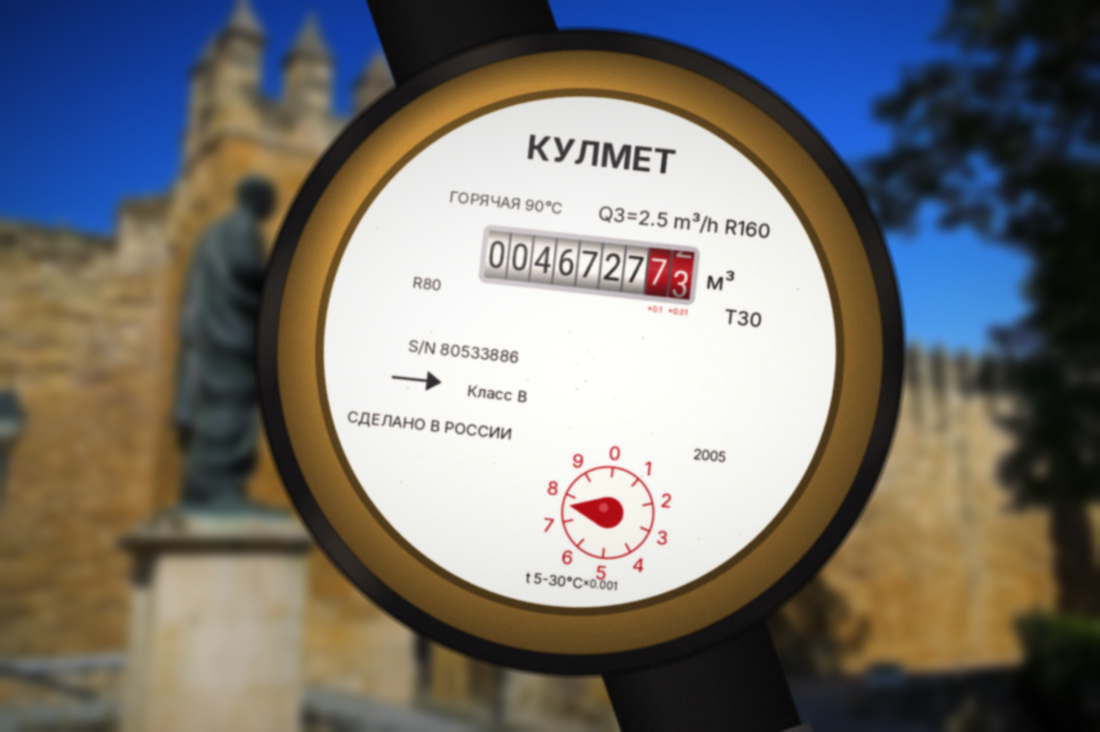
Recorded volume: 46727.727; m³
